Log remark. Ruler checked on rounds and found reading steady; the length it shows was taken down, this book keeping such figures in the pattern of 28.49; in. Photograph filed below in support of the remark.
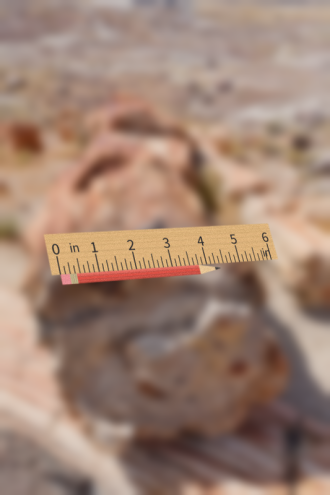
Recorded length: 4.375; in
